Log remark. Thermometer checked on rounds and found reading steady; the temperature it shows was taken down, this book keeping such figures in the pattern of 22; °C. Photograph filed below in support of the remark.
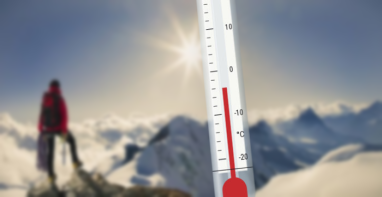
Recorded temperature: -4; °C
